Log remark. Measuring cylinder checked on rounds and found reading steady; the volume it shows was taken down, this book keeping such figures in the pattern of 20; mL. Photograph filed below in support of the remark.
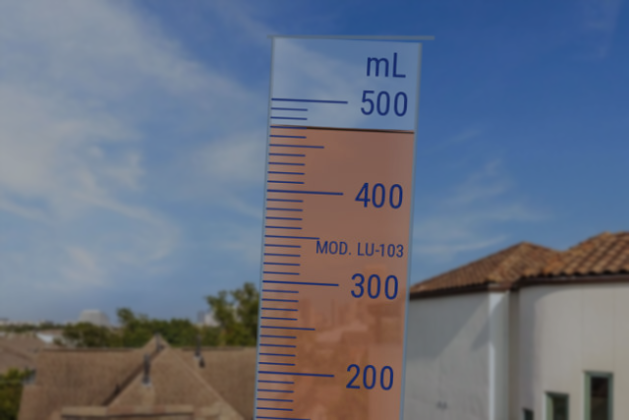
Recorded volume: 470; mL
